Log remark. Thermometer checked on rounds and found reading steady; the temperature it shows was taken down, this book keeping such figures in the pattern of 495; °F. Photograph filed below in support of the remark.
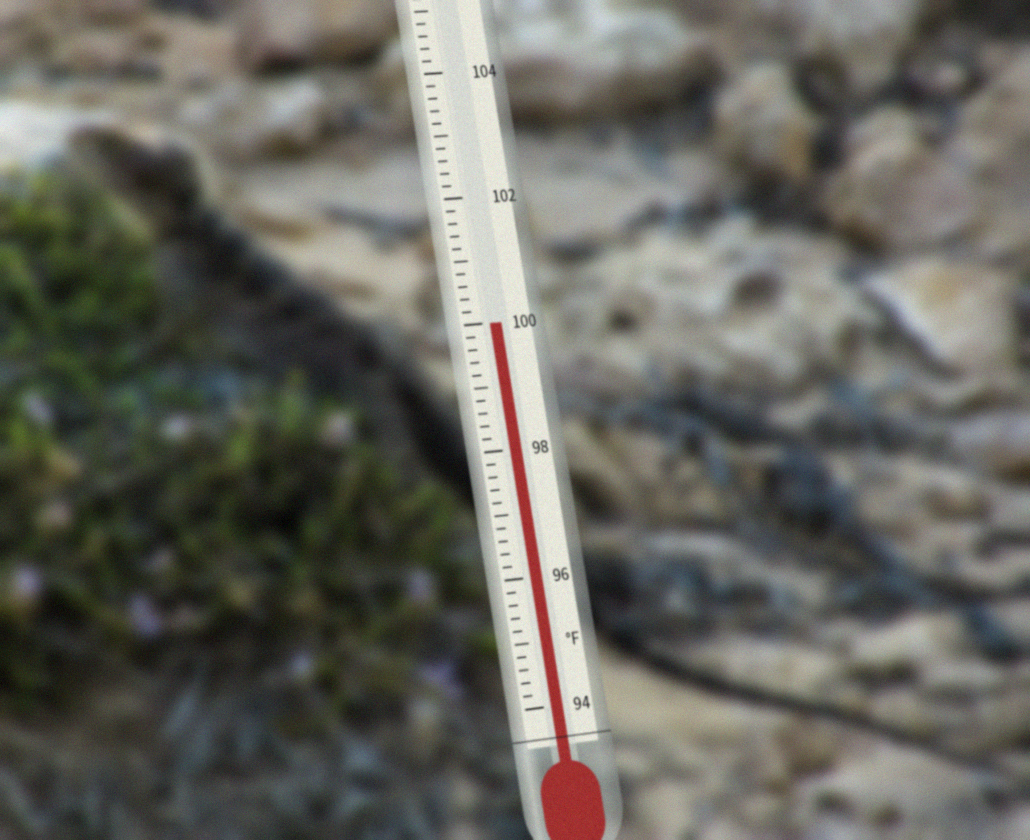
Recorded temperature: 100; °F
